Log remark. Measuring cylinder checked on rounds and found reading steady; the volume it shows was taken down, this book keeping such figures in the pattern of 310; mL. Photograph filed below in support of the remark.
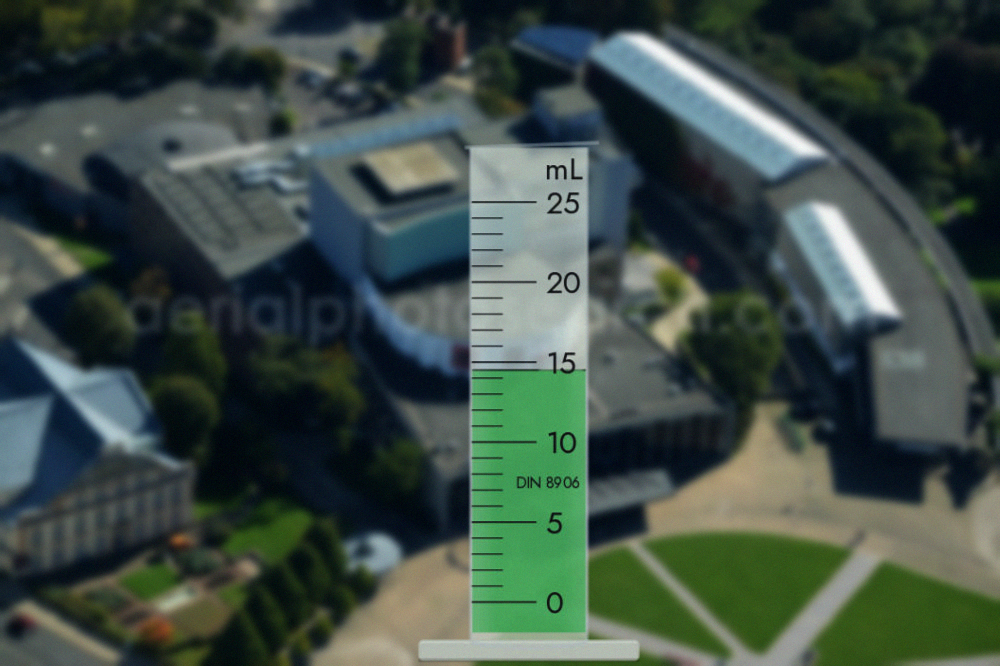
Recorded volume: 14.5; mL
